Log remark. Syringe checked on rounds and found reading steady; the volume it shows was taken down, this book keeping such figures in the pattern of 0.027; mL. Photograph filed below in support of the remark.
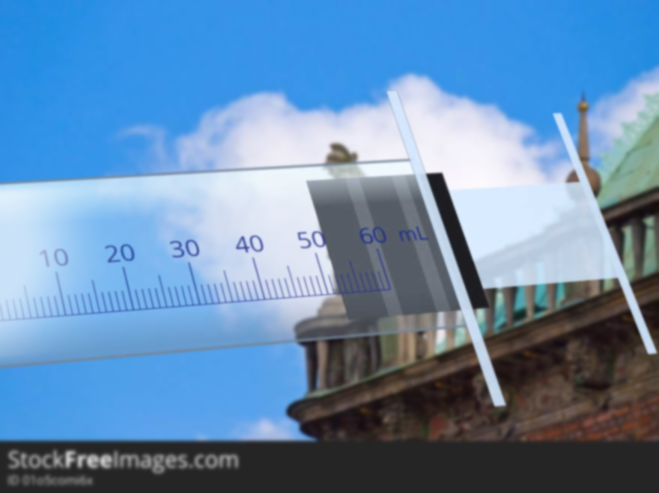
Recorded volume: 52; mL
